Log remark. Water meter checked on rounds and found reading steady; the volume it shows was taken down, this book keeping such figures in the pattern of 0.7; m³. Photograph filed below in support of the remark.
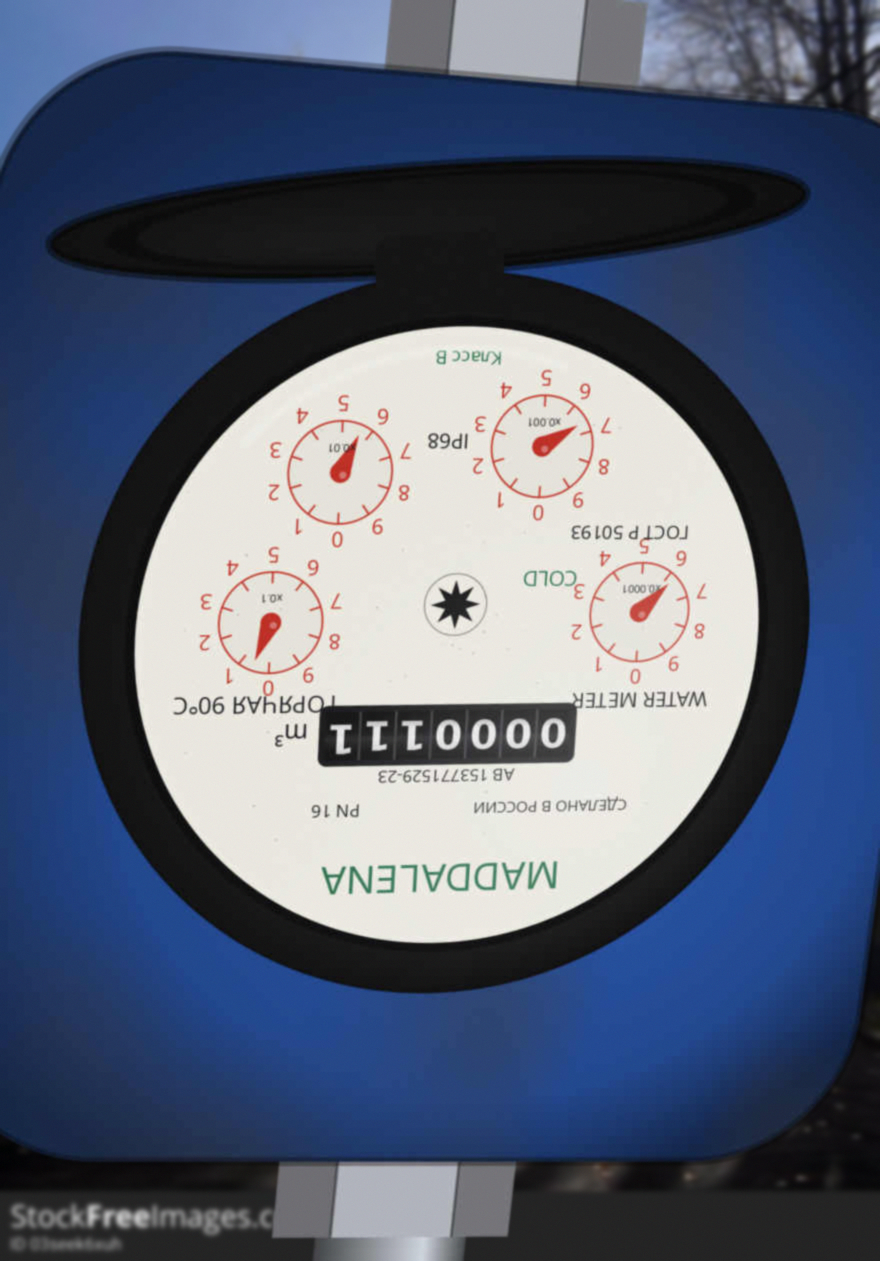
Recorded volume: 111.0566; m³
